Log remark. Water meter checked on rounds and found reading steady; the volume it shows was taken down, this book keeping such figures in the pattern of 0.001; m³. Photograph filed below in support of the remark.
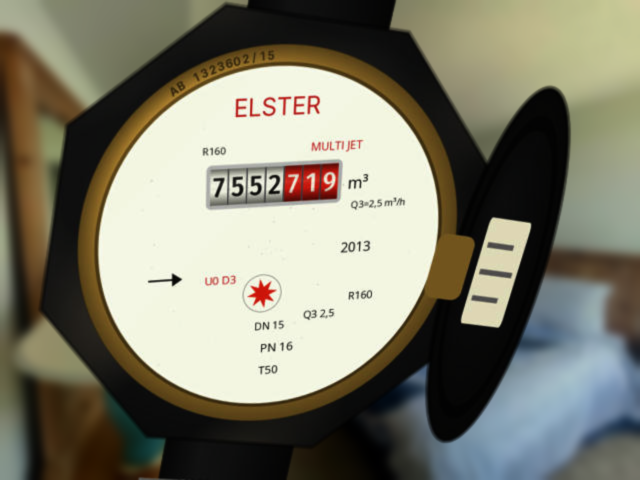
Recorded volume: 7552.719; m³
